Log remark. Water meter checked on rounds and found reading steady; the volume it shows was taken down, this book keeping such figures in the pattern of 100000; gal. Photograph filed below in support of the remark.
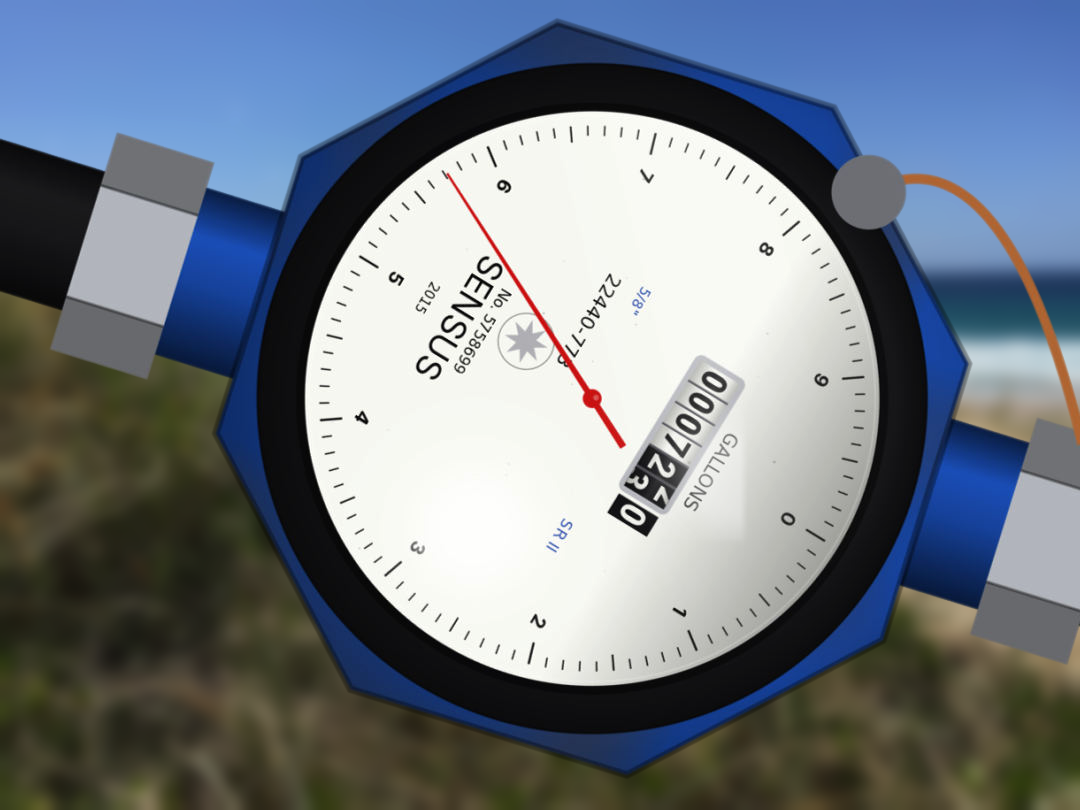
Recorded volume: 7225.7; gal
